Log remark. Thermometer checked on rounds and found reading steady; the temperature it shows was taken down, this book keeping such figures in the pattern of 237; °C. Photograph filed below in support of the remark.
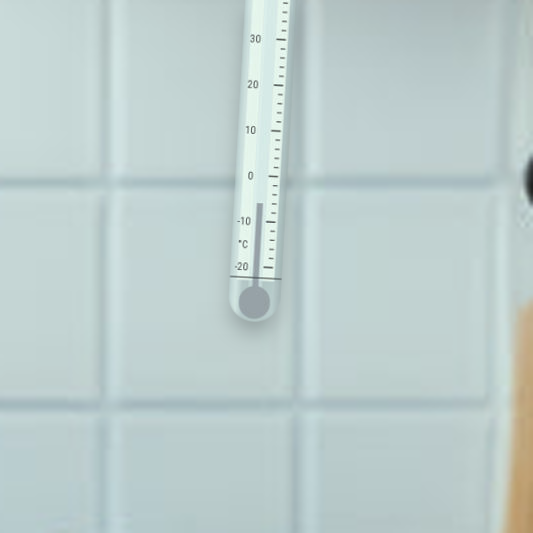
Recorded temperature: -6; °C
